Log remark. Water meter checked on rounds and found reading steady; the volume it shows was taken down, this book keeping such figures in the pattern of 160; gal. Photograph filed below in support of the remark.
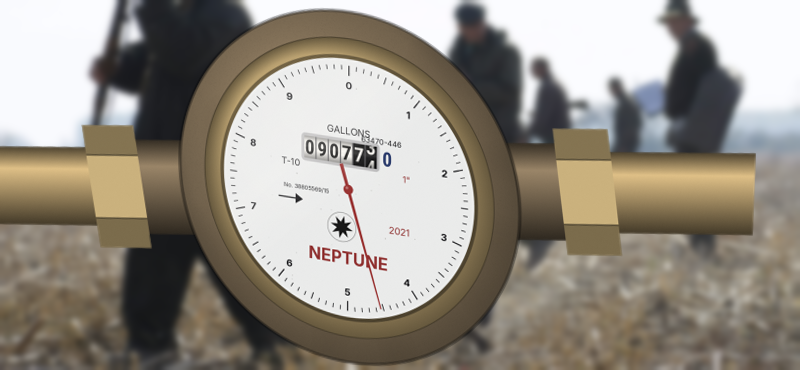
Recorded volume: 907734.5; gal
